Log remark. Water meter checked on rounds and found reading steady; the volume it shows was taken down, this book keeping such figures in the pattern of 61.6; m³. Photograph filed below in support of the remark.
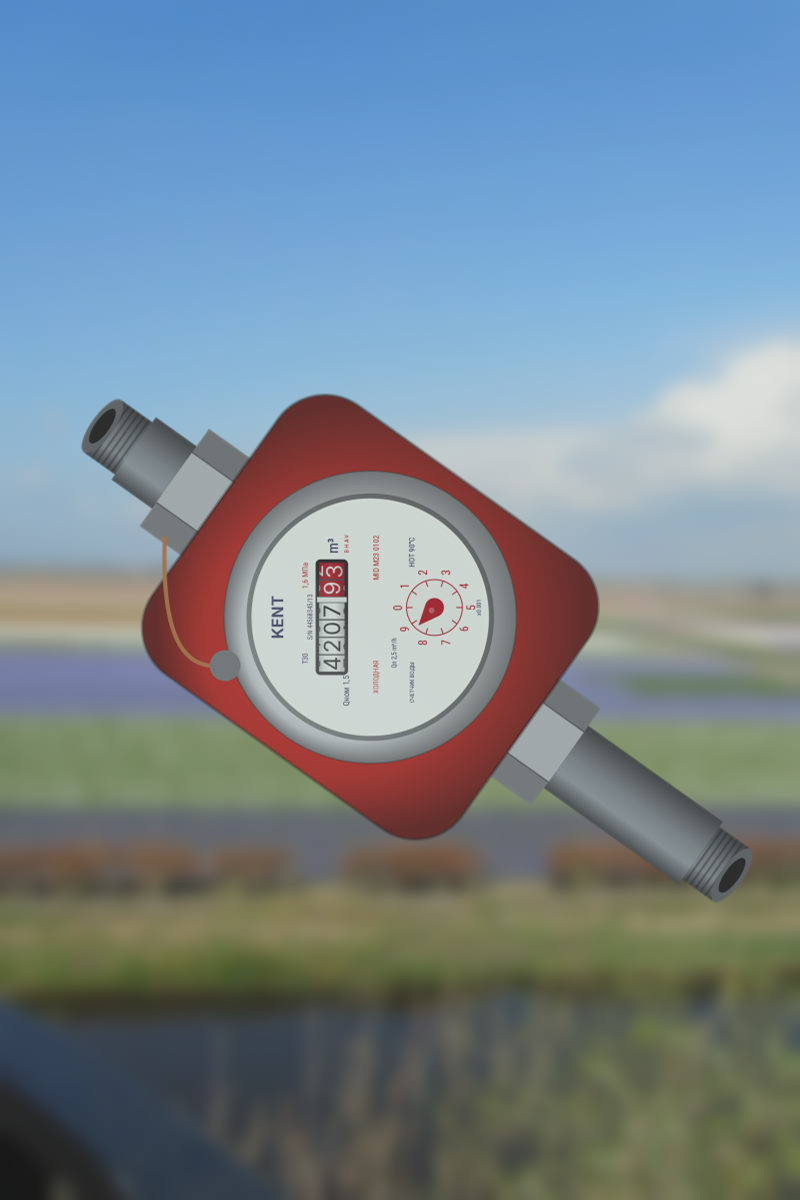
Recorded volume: 4207.928; m³
